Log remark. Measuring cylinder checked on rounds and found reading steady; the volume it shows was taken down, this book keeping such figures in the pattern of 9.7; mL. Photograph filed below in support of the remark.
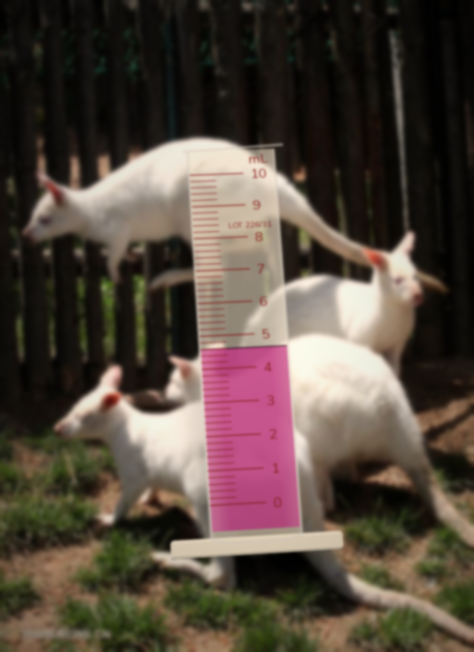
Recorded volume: 4.6; mL
